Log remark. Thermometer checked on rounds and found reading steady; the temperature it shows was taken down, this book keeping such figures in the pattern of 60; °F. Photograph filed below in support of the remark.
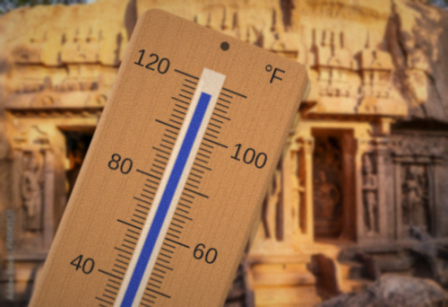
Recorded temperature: 116; °F
